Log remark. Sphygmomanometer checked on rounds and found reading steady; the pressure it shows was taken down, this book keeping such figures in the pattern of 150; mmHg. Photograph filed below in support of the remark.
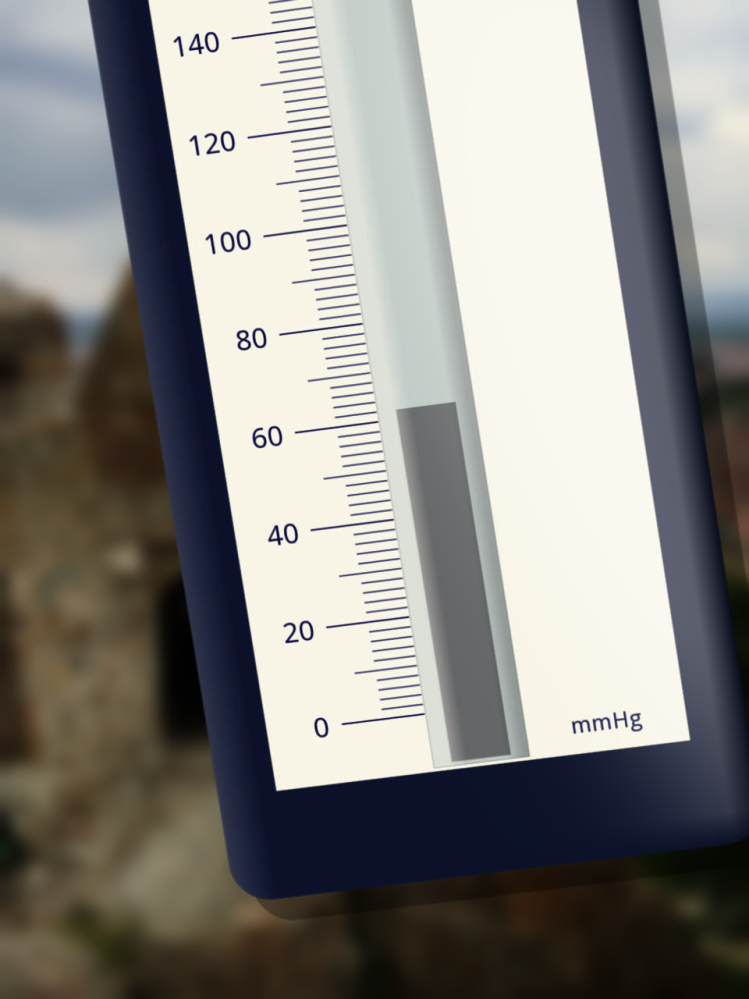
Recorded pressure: 62; mmHg
